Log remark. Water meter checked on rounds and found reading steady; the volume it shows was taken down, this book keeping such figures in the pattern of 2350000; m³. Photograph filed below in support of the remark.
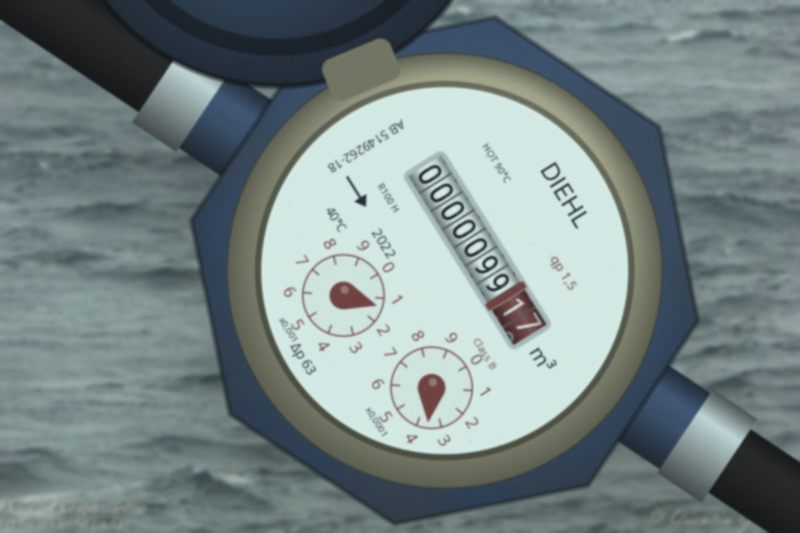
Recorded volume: 99.1713; m³
